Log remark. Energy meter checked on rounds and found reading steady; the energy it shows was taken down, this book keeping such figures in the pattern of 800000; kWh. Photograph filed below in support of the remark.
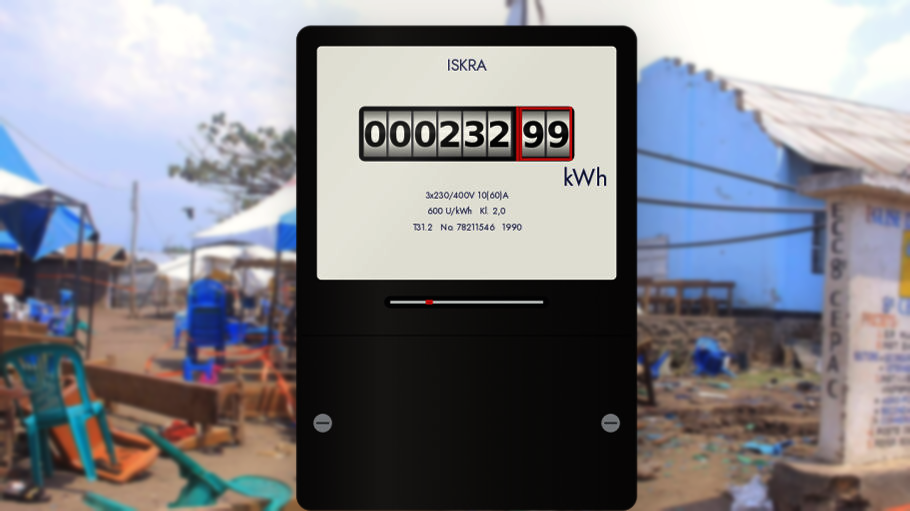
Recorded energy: 232.99; kWh
